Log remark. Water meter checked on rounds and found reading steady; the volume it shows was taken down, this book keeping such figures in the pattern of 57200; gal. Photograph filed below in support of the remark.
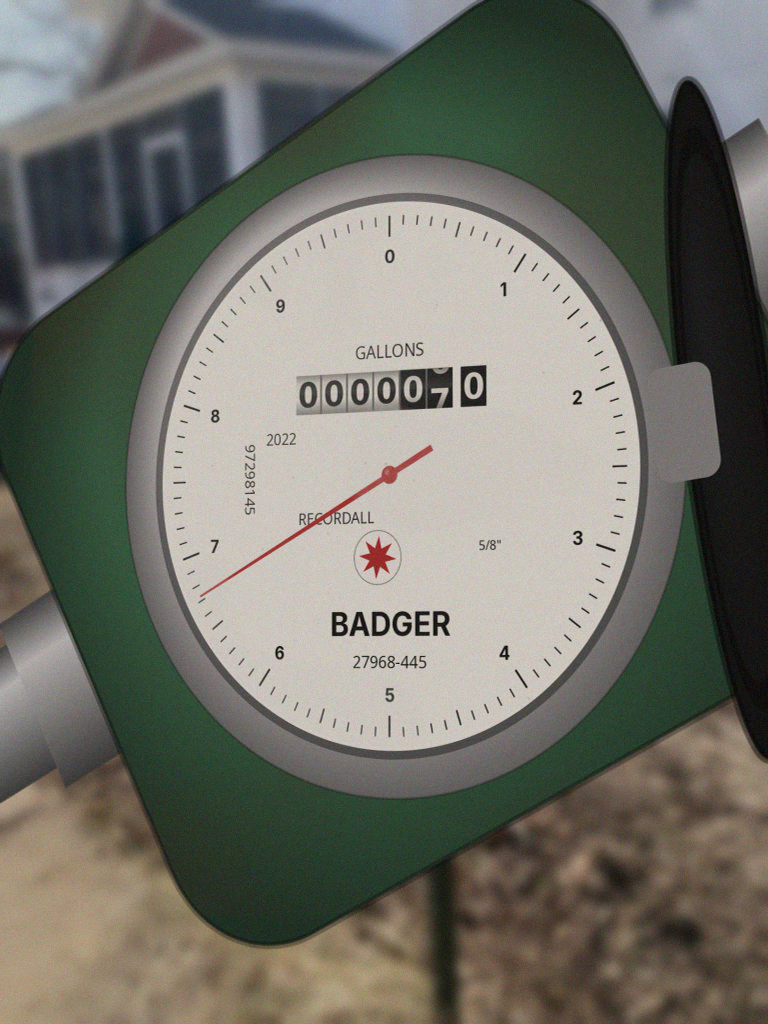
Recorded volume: 66.7; gal
